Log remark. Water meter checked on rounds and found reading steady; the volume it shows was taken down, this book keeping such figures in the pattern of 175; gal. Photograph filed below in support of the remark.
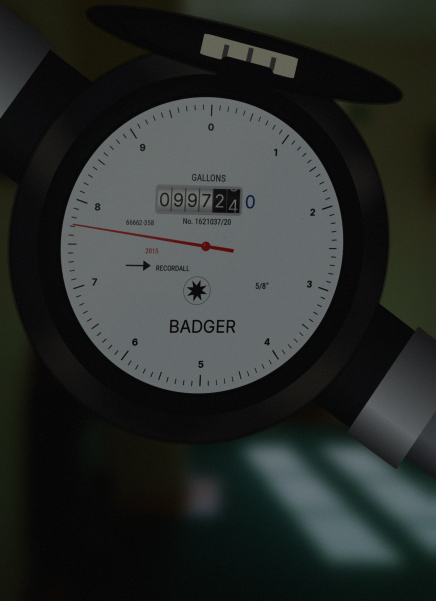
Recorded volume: 997237.7; gal
